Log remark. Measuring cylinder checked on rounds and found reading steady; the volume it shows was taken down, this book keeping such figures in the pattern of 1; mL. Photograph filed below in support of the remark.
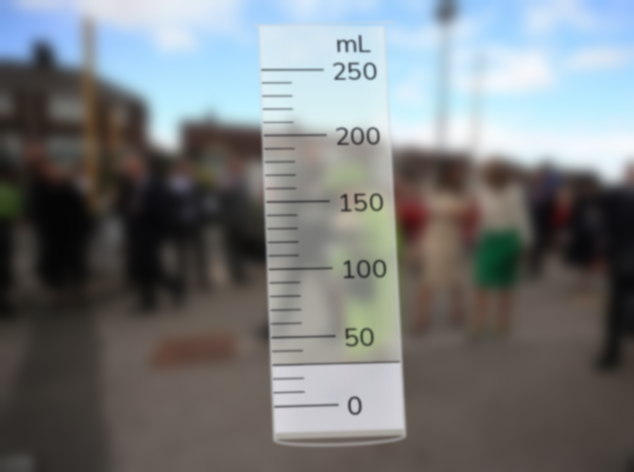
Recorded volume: 30; mL
